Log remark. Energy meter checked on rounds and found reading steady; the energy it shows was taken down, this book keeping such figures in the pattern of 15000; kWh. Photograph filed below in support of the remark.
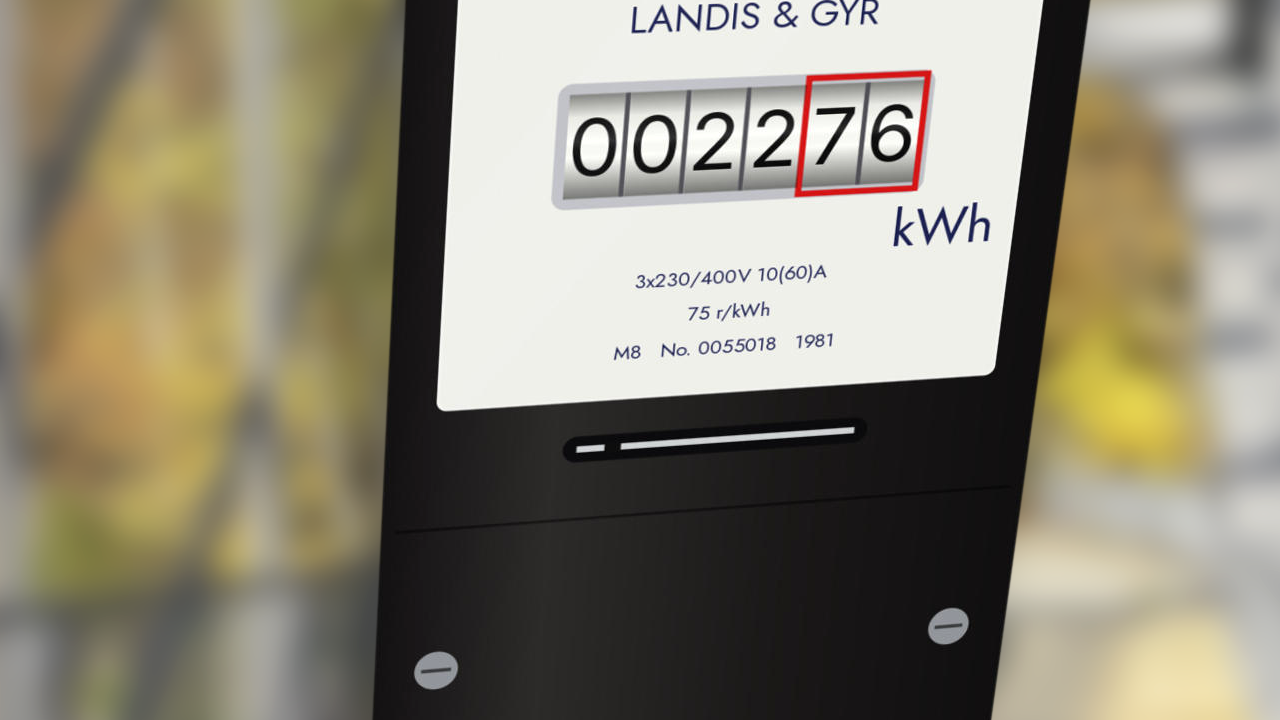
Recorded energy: 22.76; kWh
